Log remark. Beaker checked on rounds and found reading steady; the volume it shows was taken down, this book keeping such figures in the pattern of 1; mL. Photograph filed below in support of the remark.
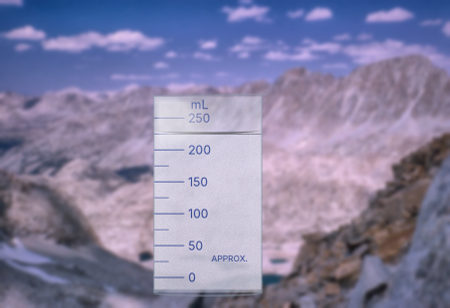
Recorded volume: 225; mL
